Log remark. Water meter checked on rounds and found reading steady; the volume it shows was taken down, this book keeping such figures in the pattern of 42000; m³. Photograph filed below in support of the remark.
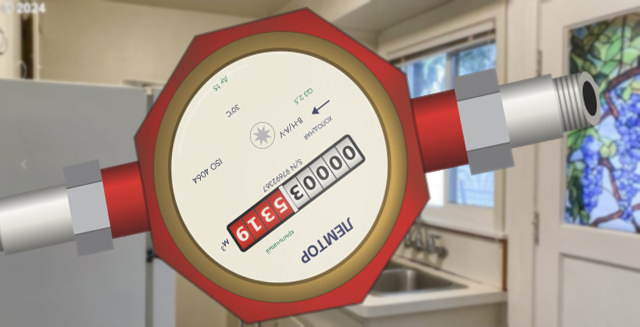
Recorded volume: 3.5319; m³
